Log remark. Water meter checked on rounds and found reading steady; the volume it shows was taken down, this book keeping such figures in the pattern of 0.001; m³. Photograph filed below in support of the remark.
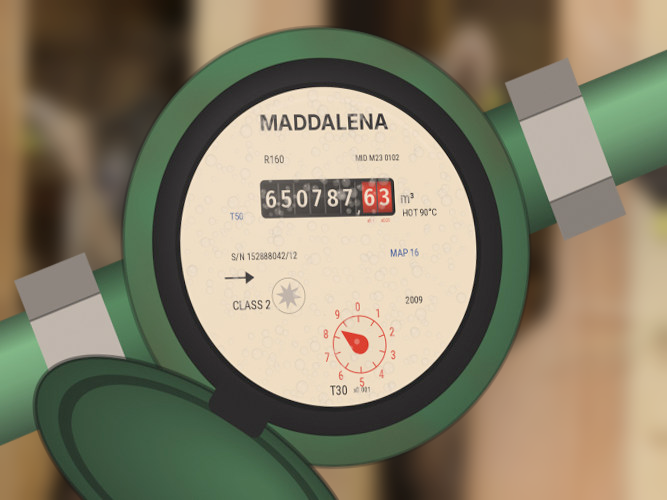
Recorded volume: 650787.638; m³
